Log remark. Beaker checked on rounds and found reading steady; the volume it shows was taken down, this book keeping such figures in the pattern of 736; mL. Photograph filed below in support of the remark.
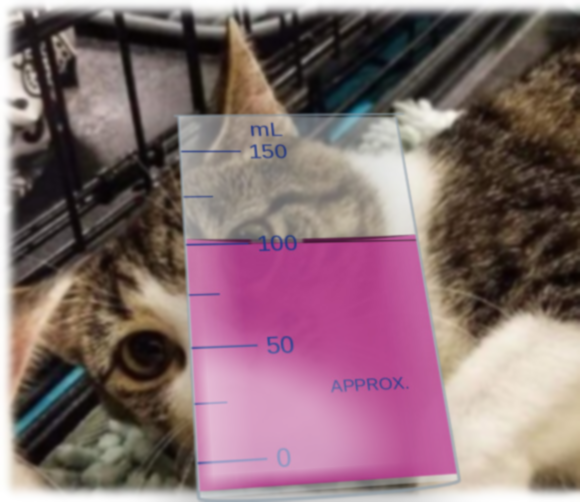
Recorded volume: 100; mL
